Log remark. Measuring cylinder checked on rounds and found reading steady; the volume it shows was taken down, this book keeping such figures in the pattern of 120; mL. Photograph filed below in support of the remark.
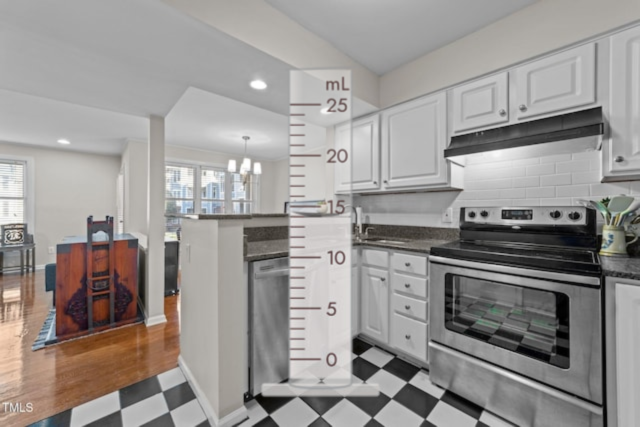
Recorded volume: 14; mL
